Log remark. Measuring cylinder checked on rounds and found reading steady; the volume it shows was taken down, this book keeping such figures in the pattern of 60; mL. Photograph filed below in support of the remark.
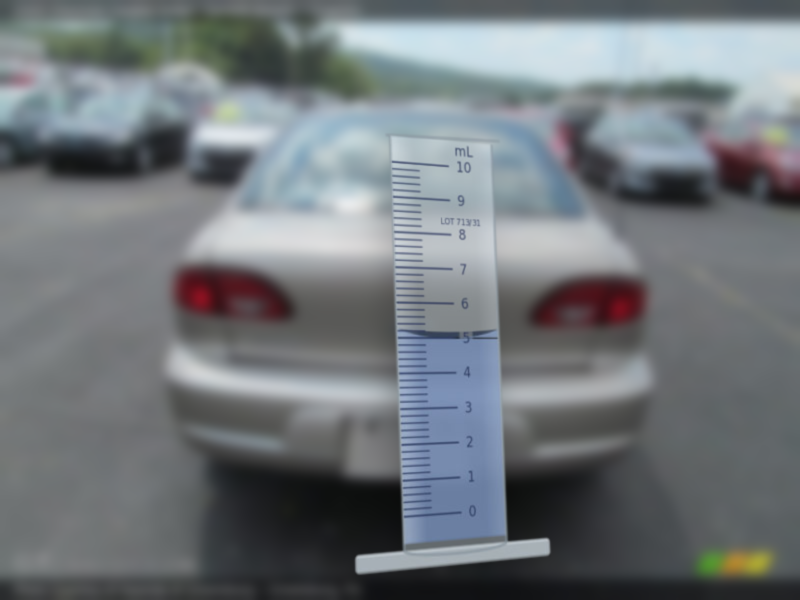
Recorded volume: 5; mL
